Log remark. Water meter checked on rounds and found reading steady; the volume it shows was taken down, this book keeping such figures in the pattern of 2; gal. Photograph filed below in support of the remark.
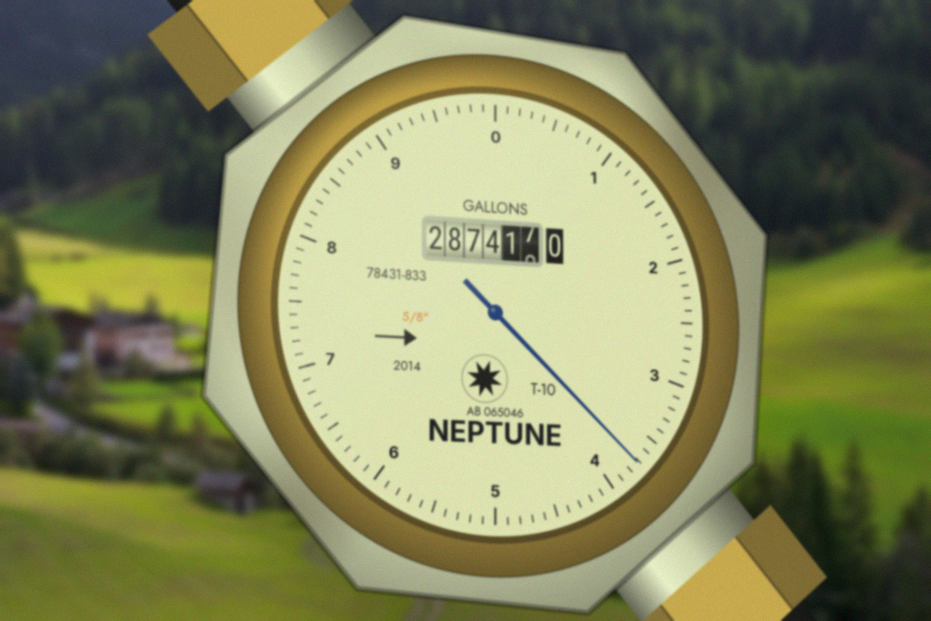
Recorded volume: 2874173.7; gal
